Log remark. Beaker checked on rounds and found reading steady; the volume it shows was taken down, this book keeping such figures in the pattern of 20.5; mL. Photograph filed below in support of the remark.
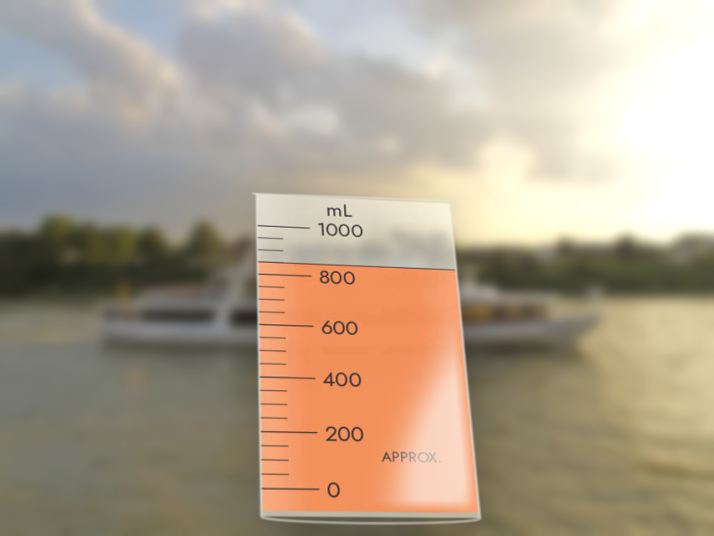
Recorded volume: 850; mL
